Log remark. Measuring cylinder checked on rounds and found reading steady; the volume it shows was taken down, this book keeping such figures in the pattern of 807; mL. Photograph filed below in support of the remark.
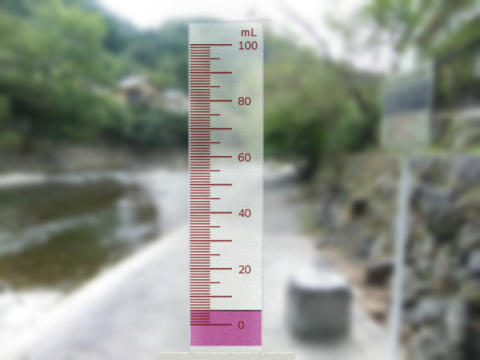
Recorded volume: 5; mL
